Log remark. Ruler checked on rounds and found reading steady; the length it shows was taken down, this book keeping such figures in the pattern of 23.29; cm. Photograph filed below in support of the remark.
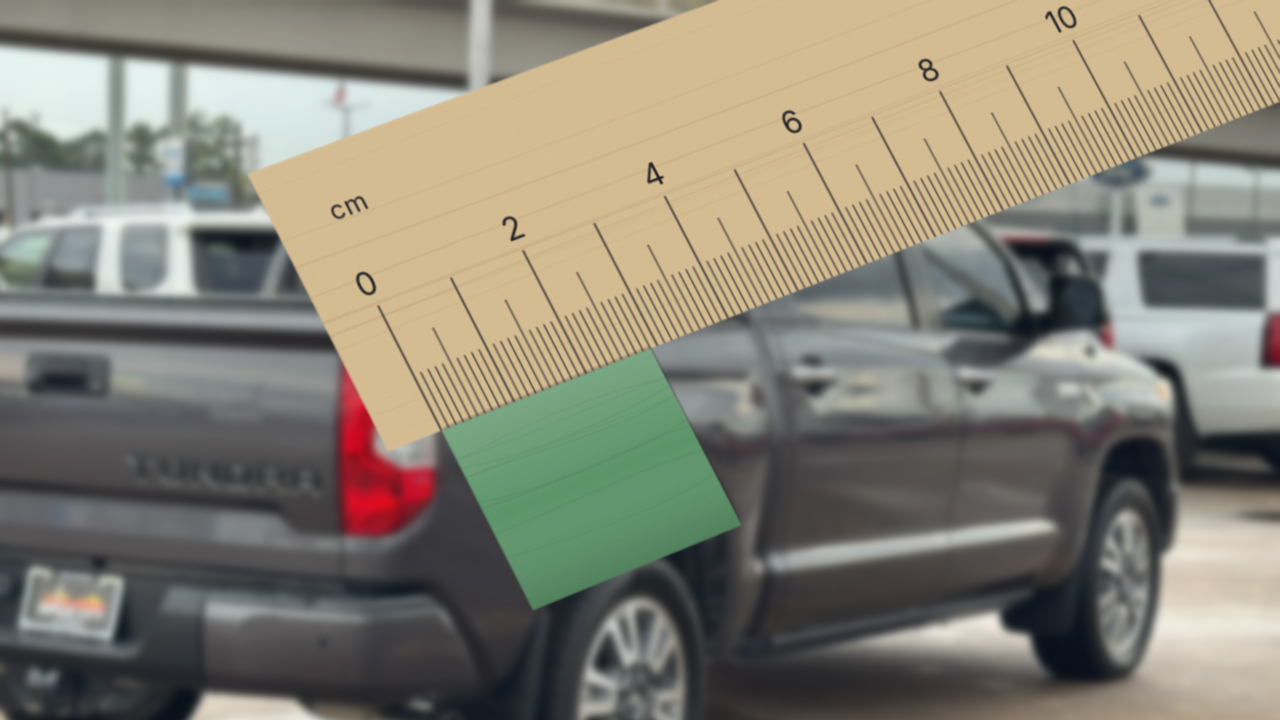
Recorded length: 2.9; cm
